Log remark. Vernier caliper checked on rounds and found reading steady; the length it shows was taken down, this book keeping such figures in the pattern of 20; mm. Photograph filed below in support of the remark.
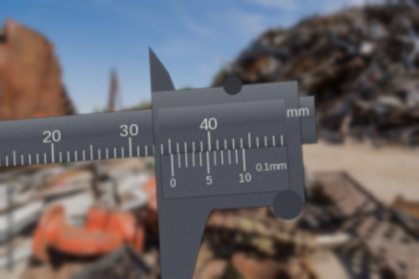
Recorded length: 35.2; mm
